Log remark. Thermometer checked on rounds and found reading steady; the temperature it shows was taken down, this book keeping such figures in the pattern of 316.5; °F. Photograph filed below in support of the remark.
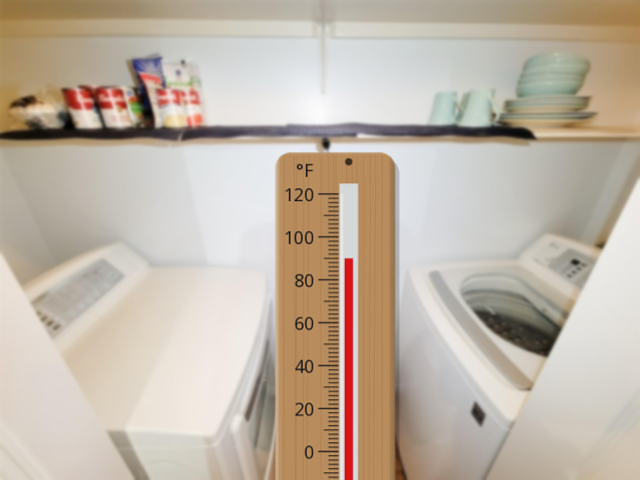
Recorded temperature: 90; °F
